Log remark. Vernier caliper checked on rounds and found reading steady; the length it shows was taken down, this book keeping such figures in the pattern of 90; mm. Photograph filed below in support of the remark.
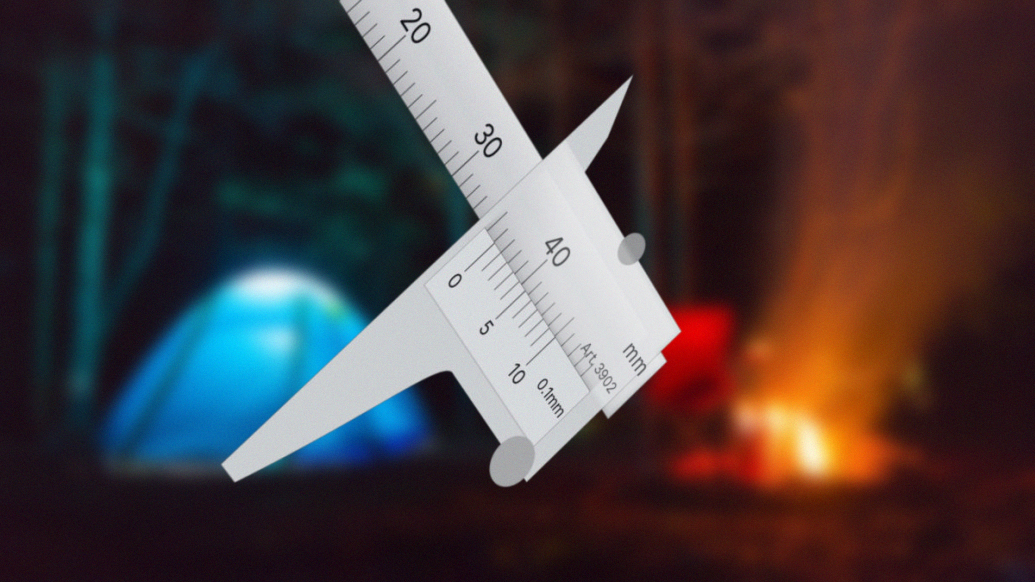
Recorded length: 36.1; mm
